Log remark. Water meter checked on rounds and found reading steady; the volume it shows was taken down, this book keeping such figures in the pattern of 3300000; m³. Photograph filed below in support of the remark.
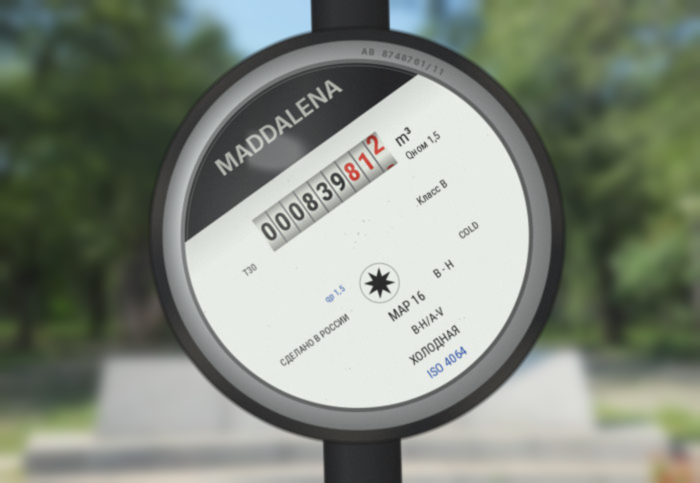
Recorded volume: 839.812; m³
